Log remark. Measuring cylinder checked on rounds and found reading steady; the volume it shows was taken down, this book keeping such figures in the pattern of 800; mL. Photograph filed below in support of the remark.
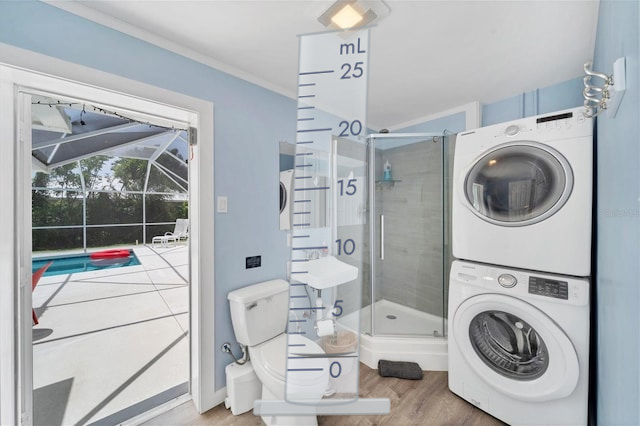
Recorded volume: 1; mL
